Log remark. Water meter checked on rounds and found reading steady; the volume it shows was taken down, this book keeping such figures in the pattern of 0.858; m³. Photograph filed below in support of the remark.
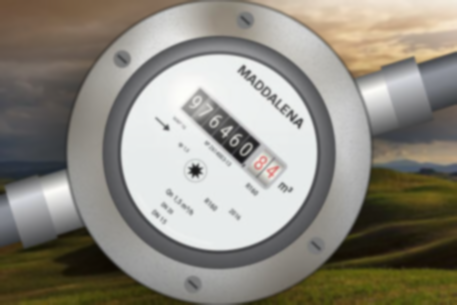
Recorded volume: 976460.84; m³
